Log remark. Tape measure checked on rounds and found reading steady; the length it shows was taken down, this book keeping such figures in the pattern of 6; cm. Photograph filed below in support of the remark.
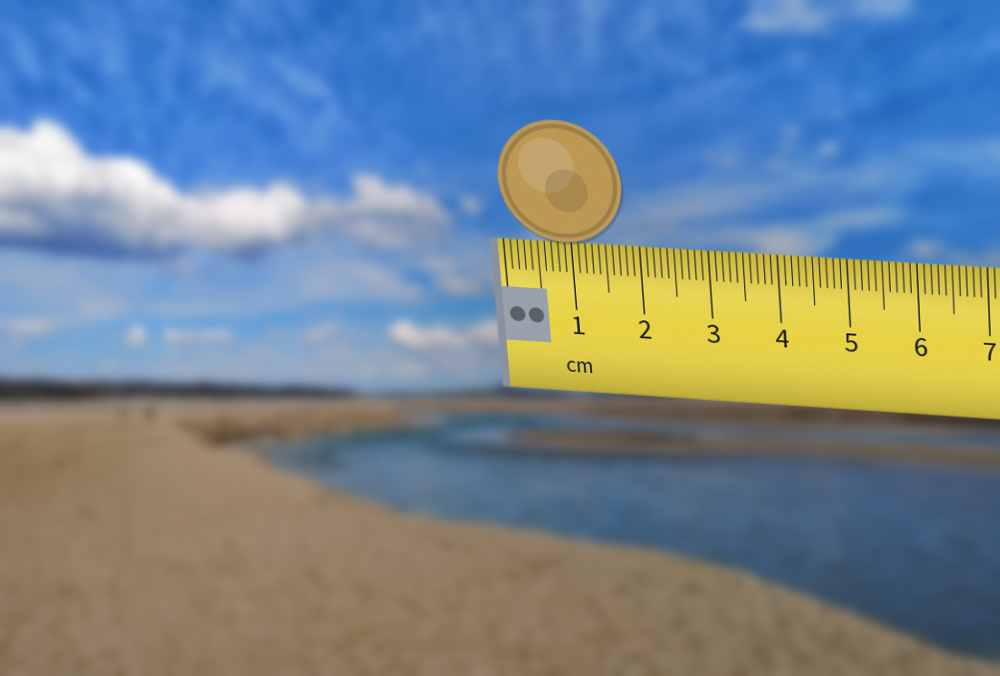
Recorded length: 1.8; cm
